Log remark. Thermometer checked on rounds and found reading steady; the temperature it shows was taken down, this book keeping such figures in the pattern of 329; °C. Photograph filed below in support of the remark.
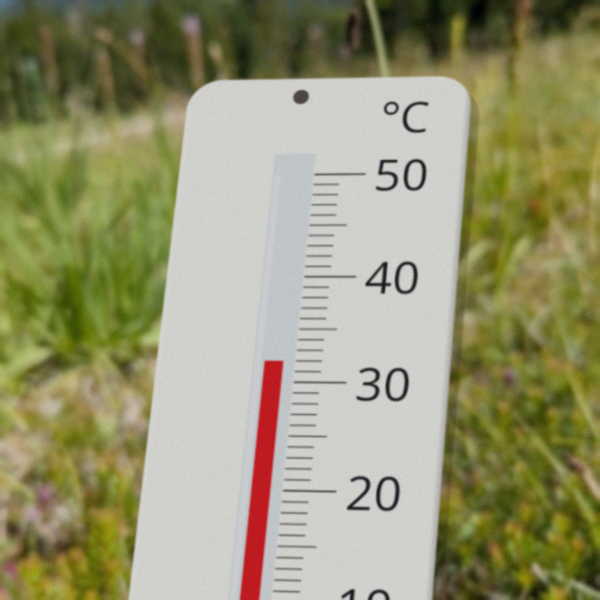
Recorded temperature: 32; °C
